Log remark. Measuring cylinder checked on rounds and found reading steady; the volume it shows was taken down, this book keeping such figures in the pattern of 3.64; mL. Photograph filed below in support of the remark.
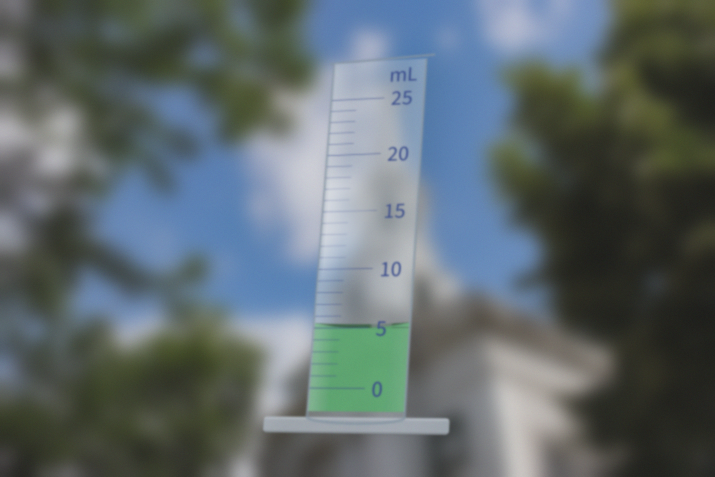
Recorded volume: 5; mL
